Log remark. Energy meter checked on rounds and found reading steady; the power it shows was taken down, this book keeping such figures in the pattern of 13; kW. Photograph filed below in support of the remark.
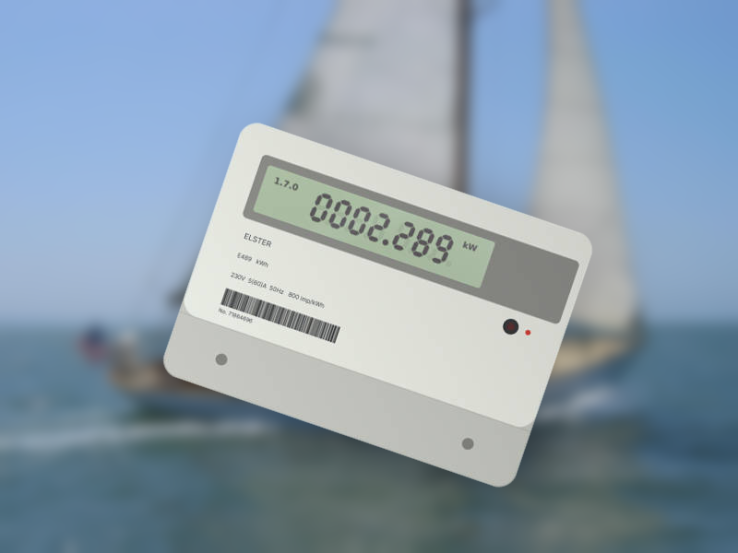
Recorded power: 2.289; kW
